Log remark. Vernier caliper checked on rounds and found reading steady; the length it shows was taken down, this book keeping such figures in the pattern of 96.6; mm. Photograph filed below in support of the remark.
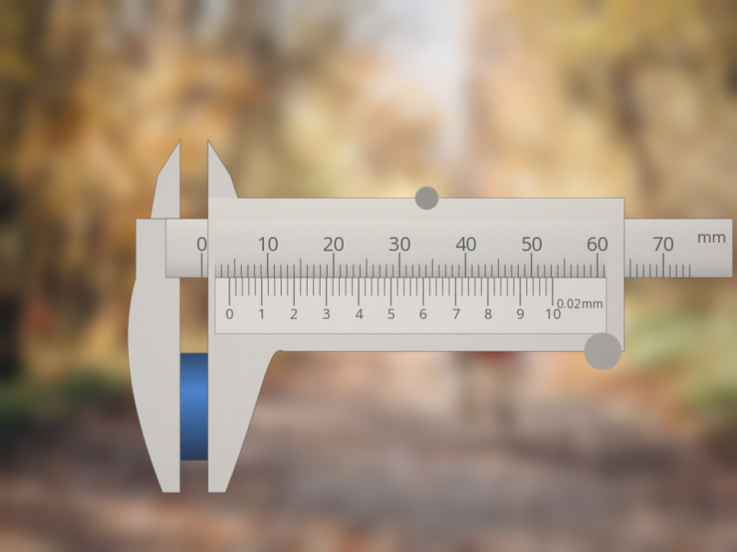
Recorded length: 4.2; mm
